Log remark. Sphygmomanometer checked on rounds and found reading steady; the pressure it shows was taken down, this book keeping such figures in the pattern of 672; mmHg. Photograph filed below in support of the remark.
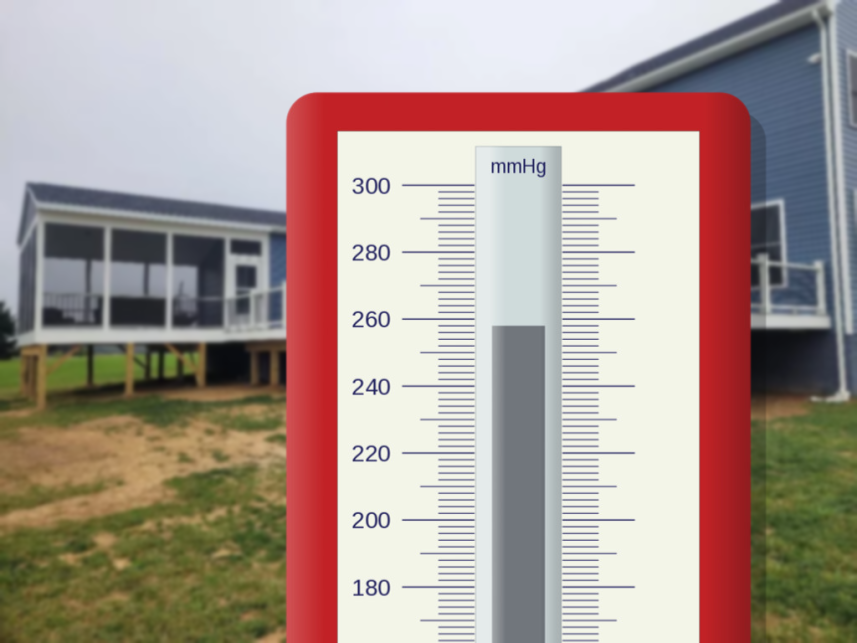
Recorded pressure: 258; mmHg
